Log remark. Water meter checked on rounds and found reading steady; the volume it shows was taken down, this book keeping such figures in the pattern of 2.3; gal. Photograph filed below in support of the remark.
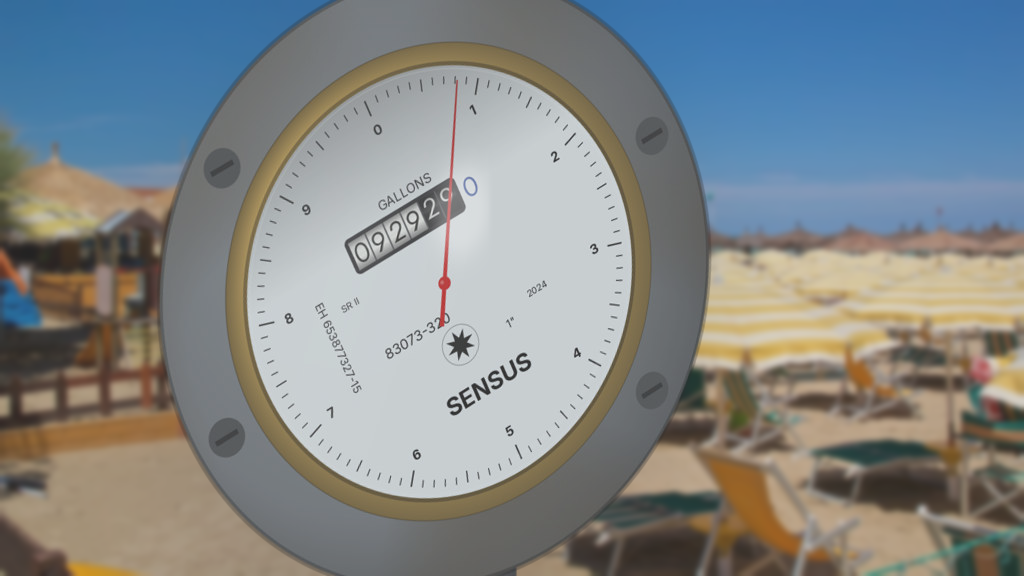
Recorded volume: 929290.8; gal
